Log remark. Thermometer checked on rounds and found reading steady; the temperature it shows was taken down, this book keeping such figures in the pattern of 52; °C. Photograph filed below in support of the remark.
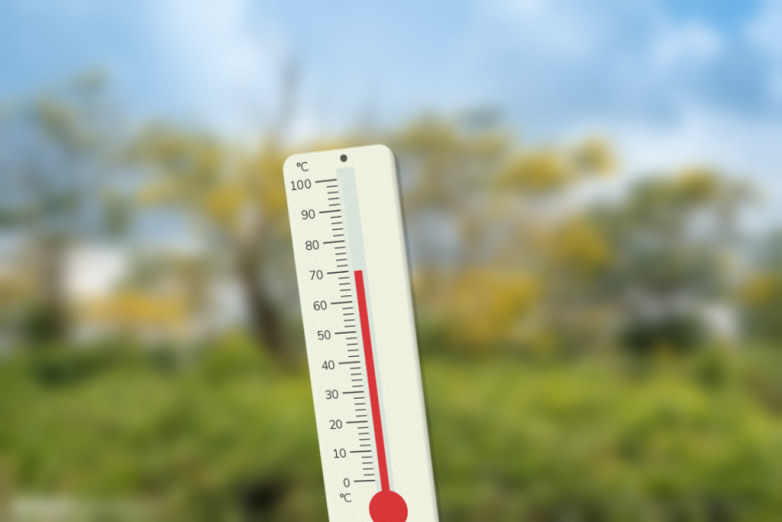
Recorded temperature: 70; °C
